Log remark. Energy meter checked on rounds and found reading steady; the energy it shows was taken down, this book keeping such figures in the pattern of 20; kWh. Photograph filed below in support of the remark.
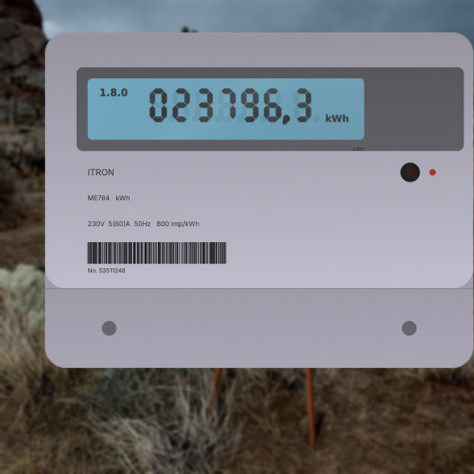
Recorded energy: 23796.3; kWh
